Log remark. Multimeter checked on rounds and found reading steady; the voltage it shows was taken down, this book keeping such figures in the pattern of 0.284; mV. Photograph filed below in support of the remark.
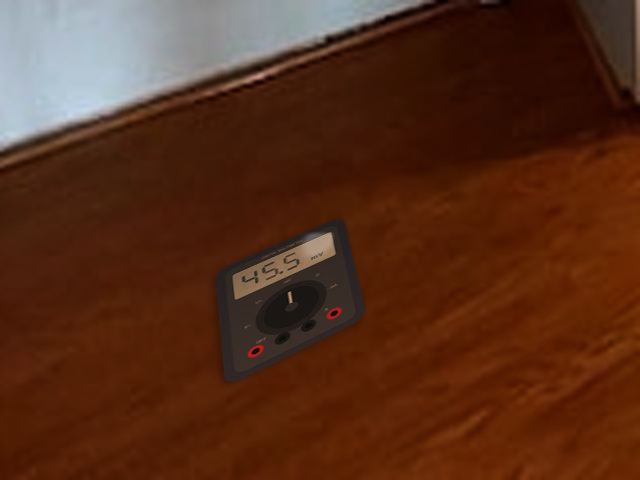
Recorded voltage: 45.5; mV
